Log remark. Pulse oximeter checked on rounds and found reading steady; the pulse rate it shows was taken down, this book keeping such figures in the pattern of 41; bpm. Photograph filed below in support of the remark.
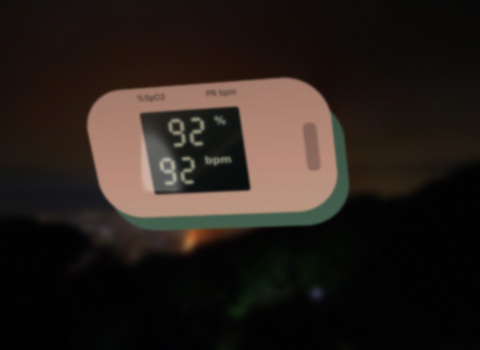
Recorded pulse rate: 92; bpm
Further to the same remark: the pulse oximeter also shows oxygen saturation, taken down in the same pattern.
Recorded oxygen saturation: 92; %
